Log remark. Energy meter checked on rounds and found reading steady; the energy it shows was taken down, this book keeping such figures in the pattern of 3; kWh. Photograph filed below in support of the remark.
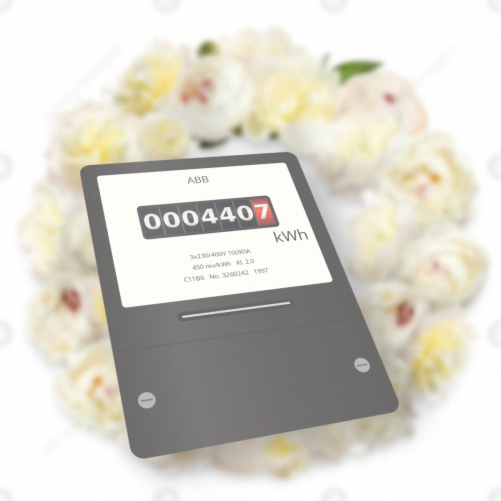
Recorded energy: 440.7; kWh
